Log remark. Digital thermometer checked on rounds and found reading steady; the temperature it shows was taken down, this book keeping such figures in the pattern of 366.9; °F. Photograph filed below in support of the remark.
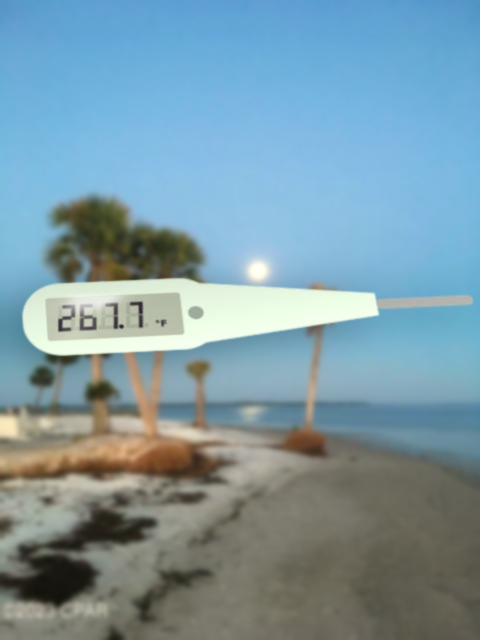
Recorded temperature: 267.7; °F
